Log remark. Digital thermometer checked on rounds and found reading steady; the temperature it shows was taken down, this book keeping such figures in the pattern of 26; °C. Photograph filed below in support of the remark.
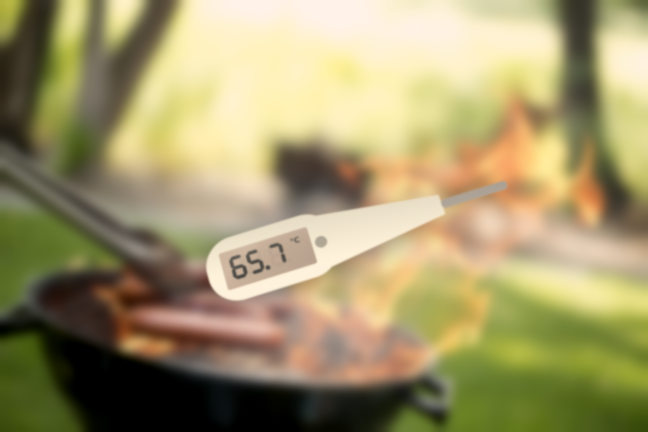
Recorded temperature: 65.7; °C
